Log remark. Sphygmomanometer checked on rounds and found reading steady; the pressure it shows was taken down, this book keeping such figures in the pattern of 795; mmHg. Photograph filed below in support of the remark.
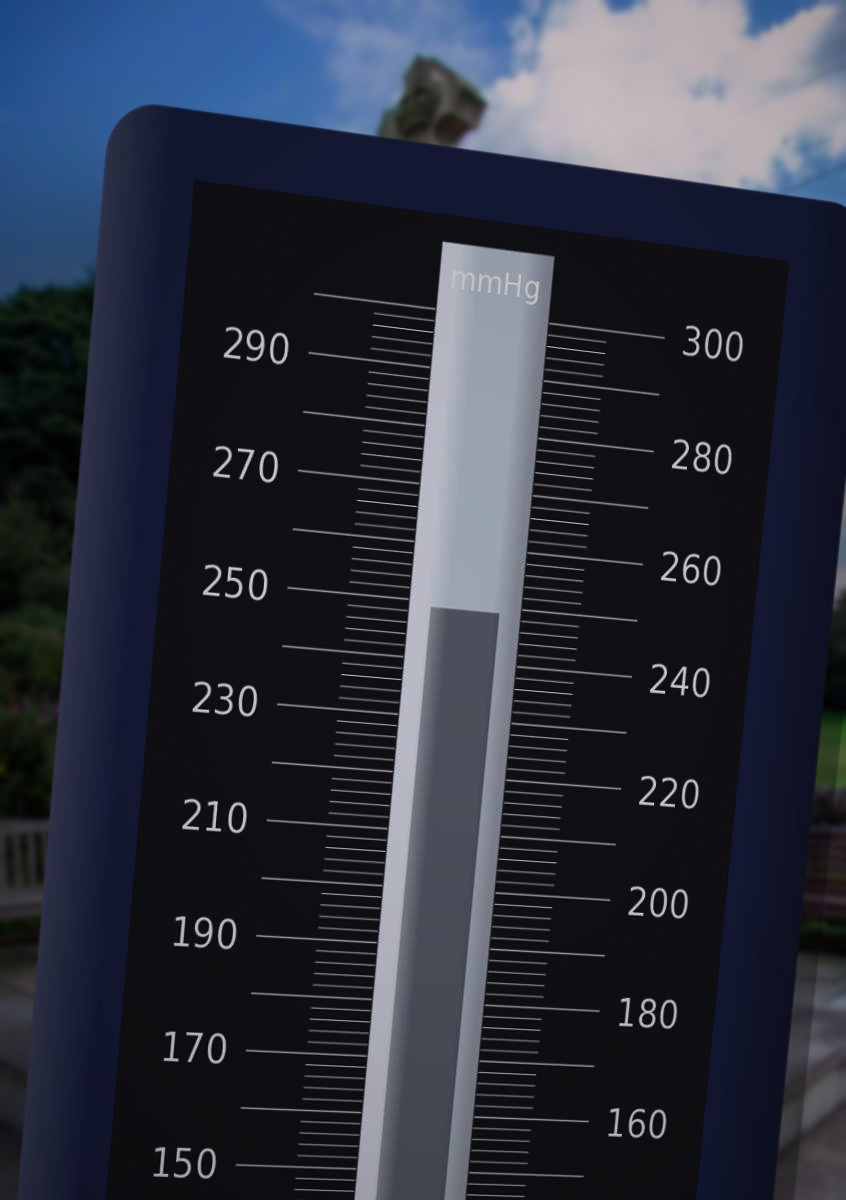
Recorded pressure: 249; mmHg
